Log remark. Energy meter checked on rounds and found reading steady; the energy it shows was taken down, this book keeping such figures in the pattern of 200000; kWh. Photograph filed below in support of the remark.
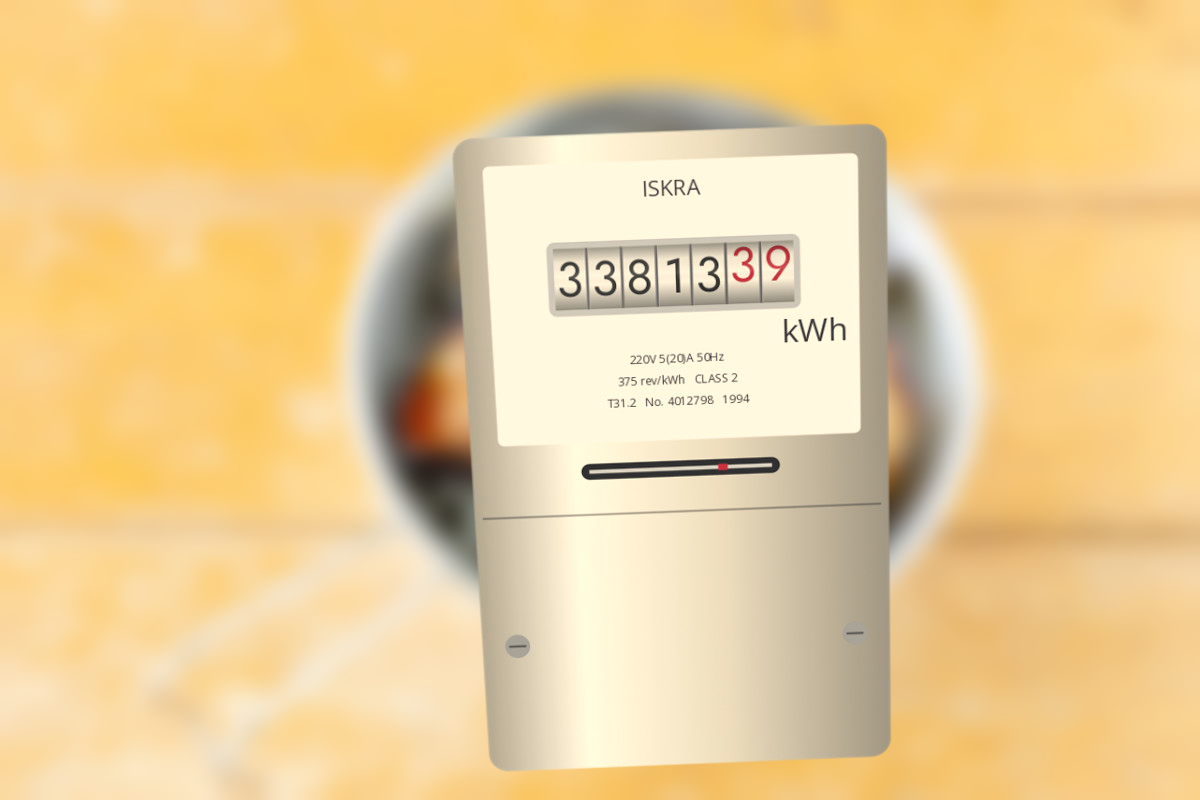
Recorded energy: 33813.39; kWh
